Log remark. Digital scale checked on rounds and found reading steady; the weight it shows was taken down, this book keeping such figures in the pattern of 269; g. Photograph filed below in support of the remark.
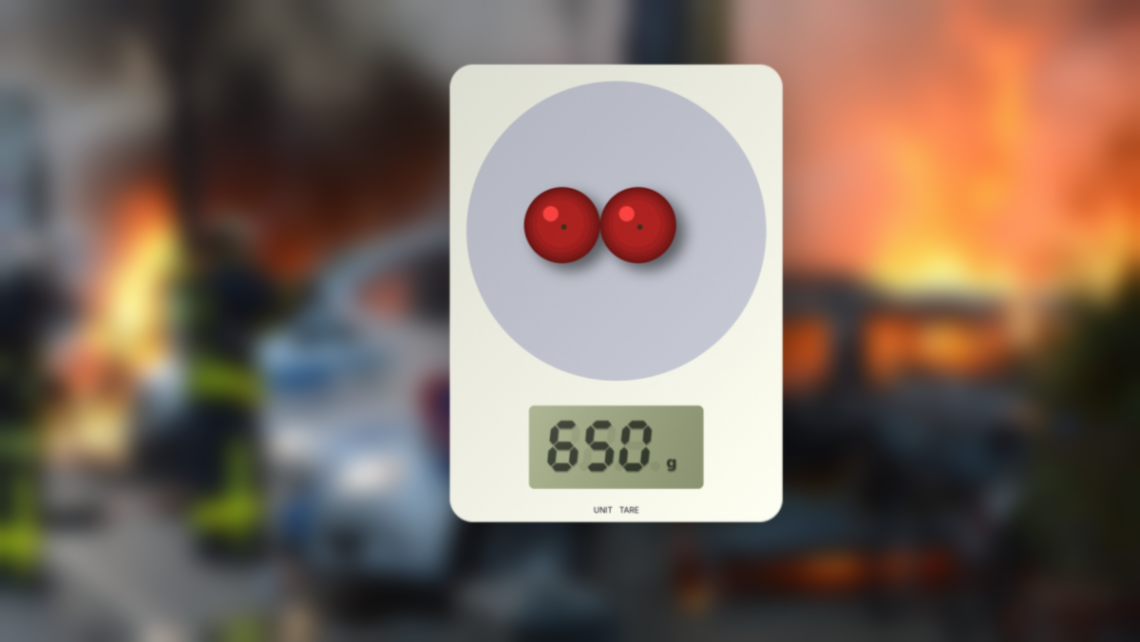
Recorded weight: 650; g
